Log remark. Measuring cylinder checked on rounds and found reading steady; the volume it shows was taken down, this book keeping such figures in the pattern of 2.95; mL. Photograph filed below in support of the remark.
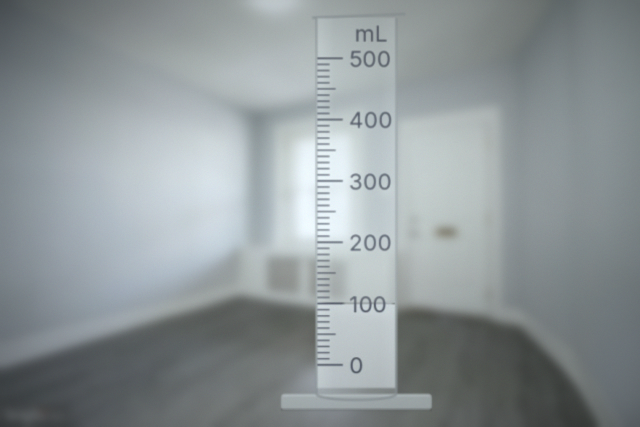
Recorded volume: 100; mL
